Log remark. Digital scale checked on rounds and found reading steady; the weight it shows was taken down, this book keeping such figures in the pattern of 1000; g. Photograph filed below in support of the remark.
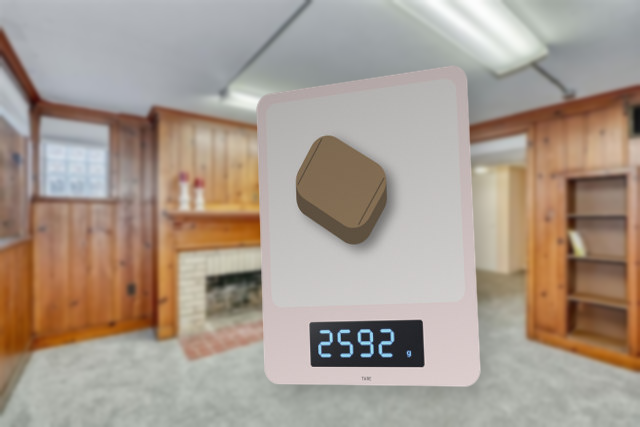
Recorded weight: 2592; g
